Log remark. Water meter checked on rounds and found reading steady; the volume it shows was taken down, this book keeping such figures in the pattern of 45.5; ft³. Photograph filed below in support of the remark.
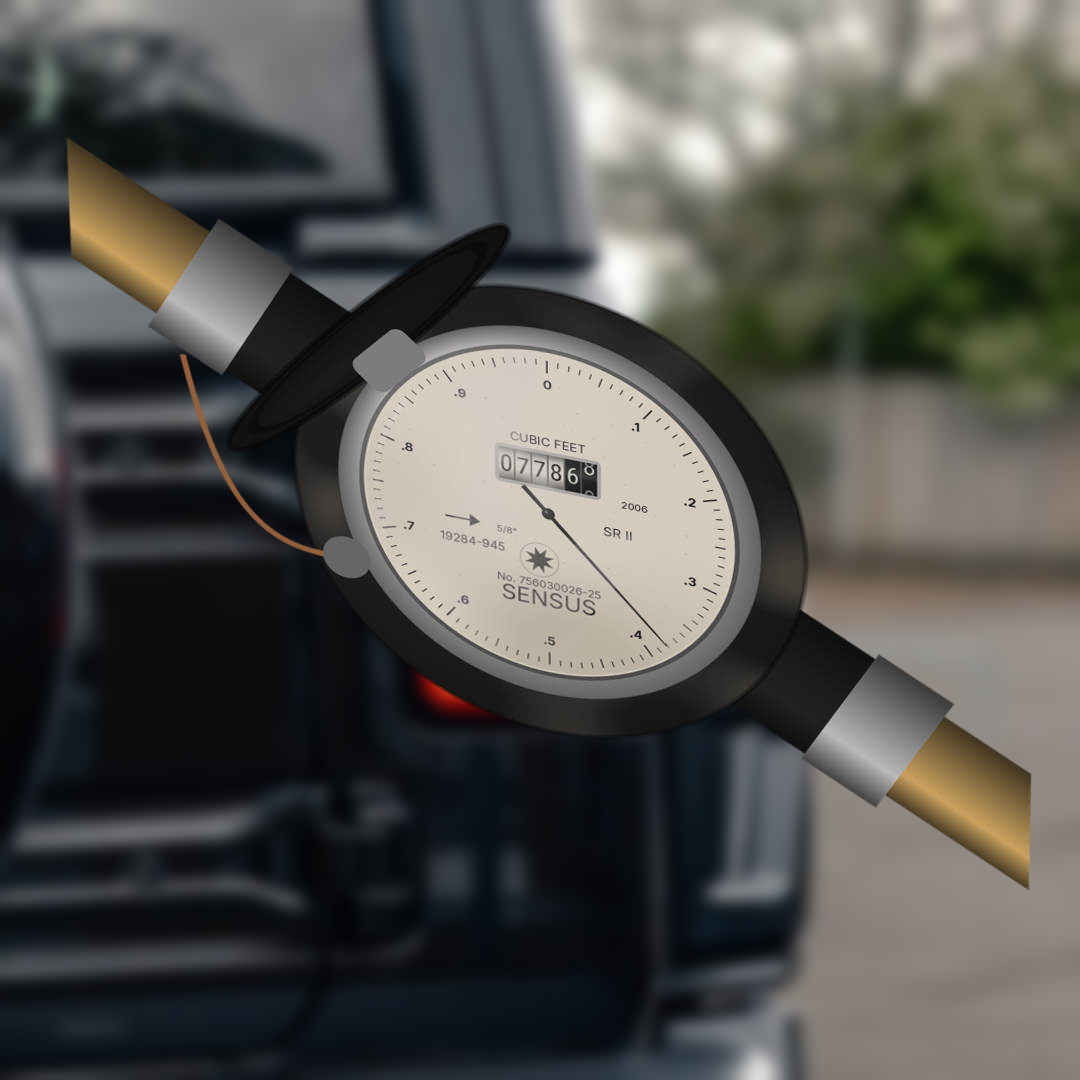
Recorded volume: 77868.38; ft³
